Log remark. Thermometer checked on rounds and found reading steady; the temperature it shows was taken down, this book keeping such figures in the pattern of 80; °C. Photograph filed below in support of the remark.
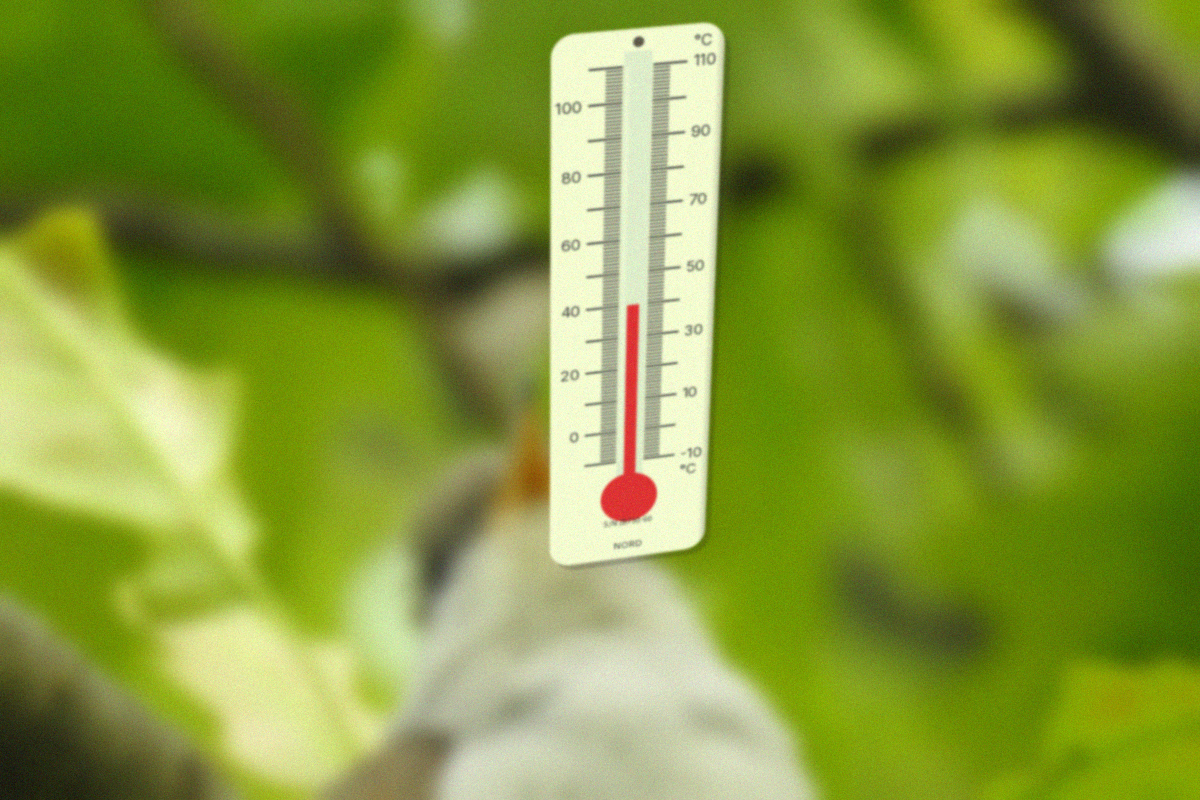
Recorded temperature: 40; °C
